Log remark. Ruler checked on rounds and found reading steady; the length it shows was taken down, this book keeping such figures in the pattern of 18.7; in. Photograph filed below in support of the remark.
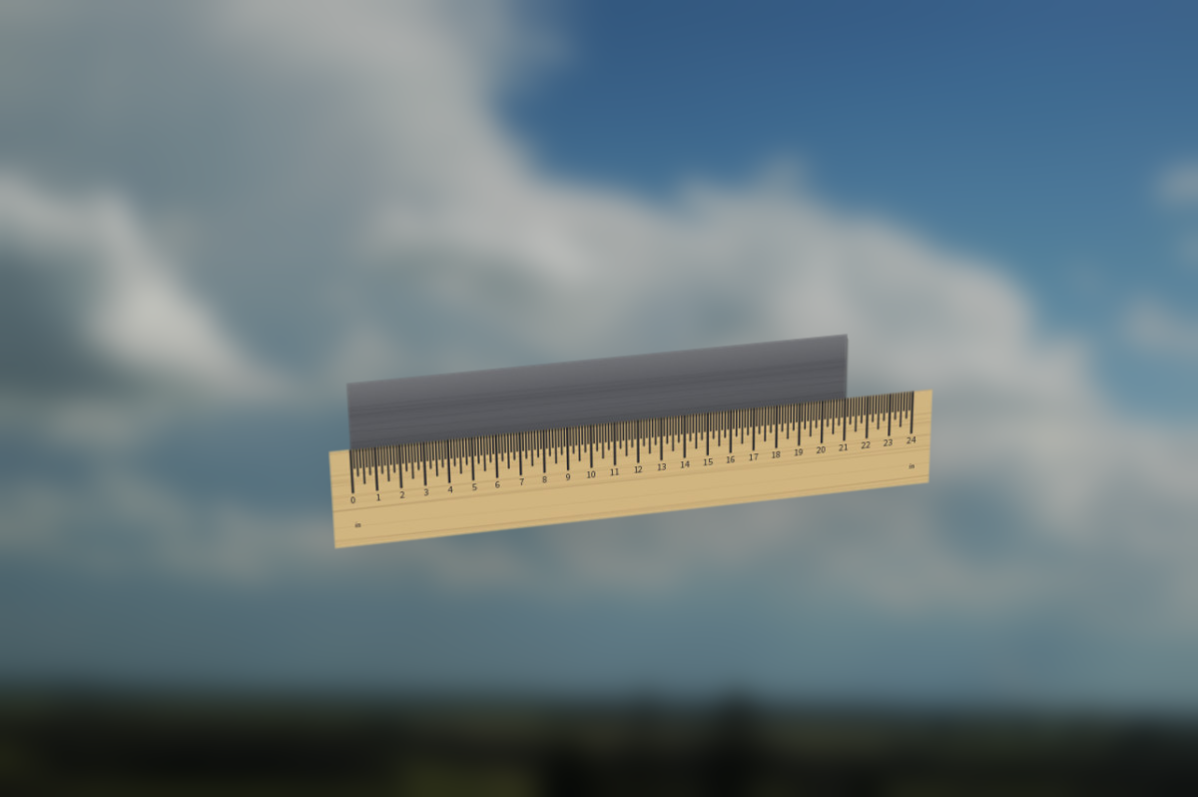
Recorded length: 21; in
